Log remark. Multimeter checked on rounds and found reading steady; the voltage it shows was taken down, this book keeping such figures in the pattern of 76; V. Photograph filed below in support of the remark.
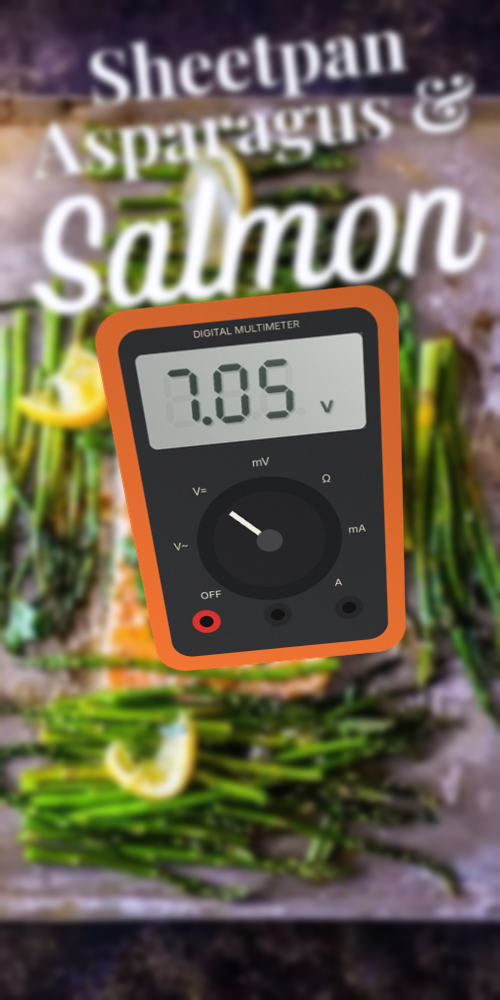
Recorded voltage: 7.05; V
